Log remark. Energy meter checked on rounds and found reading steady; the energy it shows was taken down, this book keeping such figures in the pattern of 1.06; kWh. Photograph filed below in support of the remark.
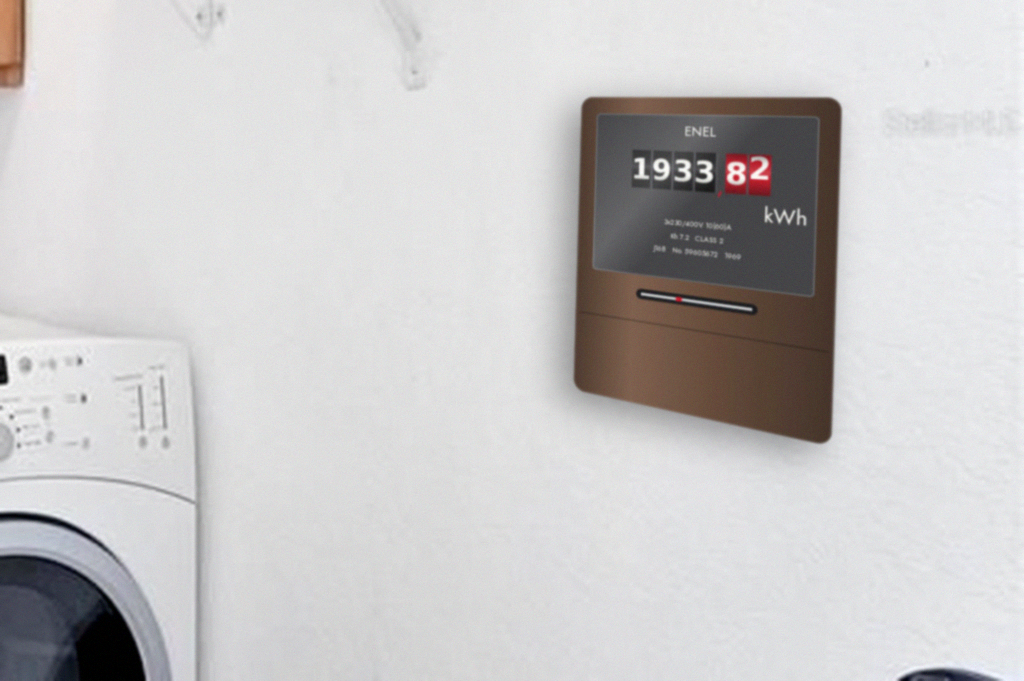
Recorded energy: 1933.82; kWh
